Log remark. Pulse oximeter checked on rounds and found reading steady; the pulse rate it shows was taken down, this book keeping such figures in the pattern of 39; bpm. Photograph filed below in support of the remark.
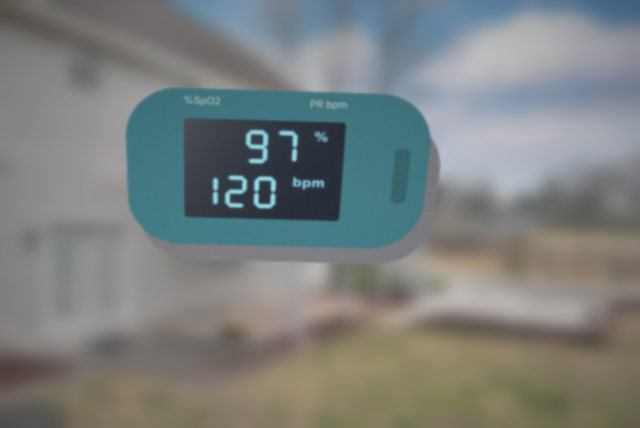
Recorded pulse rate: 120; bpm
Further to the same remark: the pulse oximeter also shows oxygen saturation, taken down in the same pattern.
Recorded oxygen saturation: 97; %
